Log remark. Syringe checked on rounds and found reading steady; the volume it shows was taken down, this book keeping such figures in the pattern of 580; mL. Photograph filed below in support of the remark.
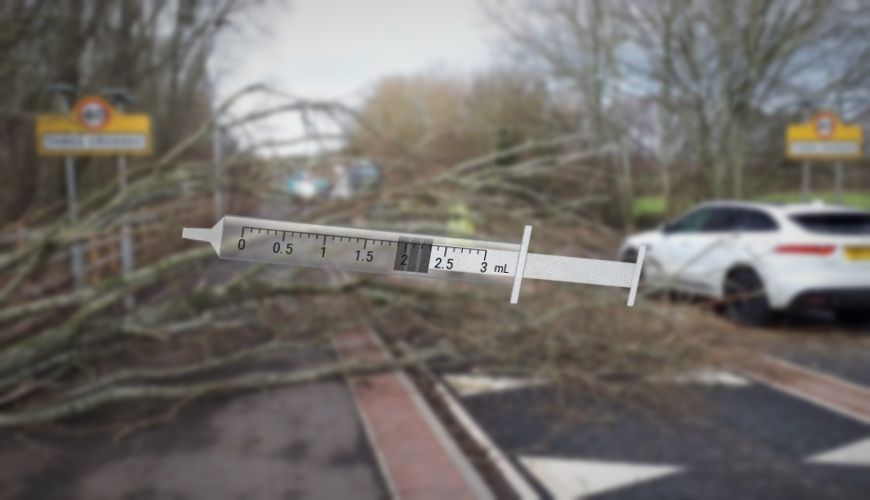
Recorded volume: 1.9; mL
